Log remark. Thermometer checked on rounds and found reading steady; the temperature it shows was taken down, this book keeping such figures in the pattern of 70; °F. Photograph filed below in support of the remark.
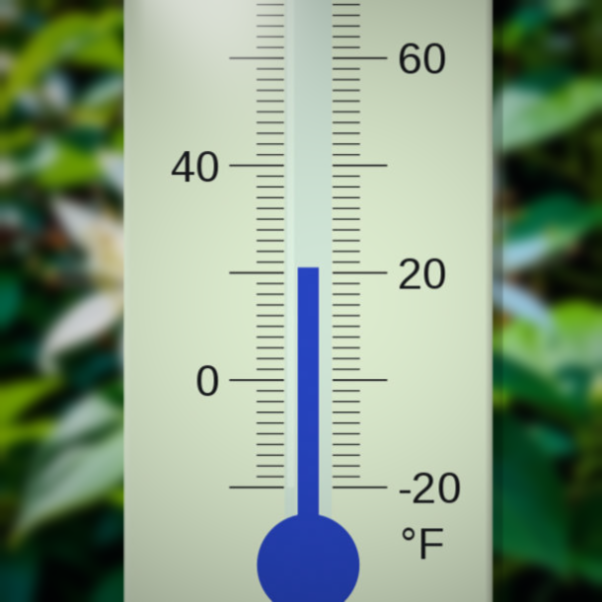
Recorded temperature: 21; °F
